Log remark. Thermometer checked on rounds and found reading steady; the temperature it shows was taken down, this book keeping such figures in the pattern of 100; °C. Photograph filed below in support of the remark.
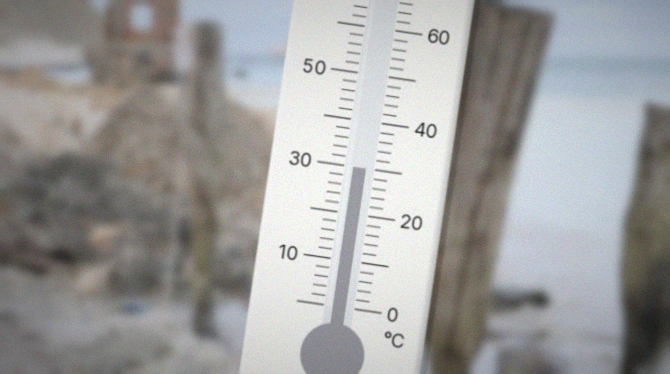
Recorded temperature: 30; °C
